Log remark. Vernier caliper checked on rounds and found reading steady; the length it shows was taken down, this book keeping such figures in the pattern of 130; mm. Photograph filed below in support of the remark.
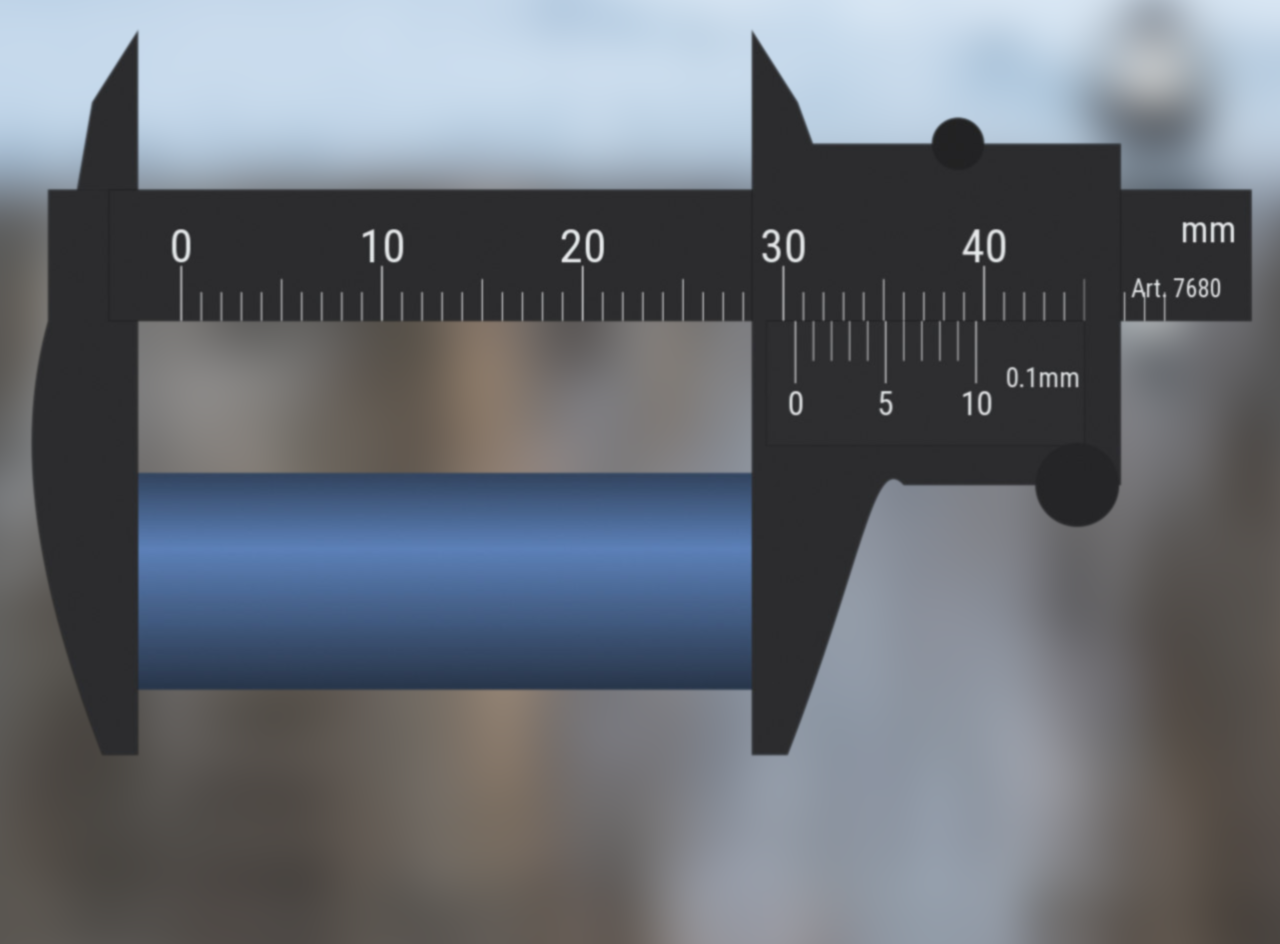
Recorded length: 30.6; mm
